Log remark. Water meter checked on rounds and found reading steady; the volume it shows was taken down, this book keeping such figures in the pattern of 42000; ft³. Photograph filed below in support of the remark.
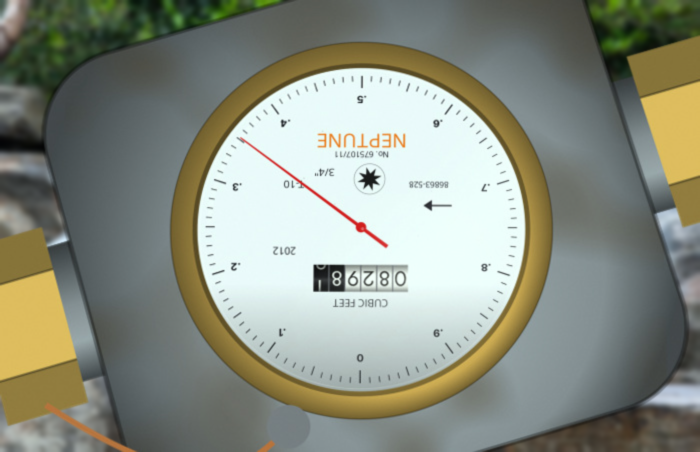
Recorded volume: 82981.35; ft³
